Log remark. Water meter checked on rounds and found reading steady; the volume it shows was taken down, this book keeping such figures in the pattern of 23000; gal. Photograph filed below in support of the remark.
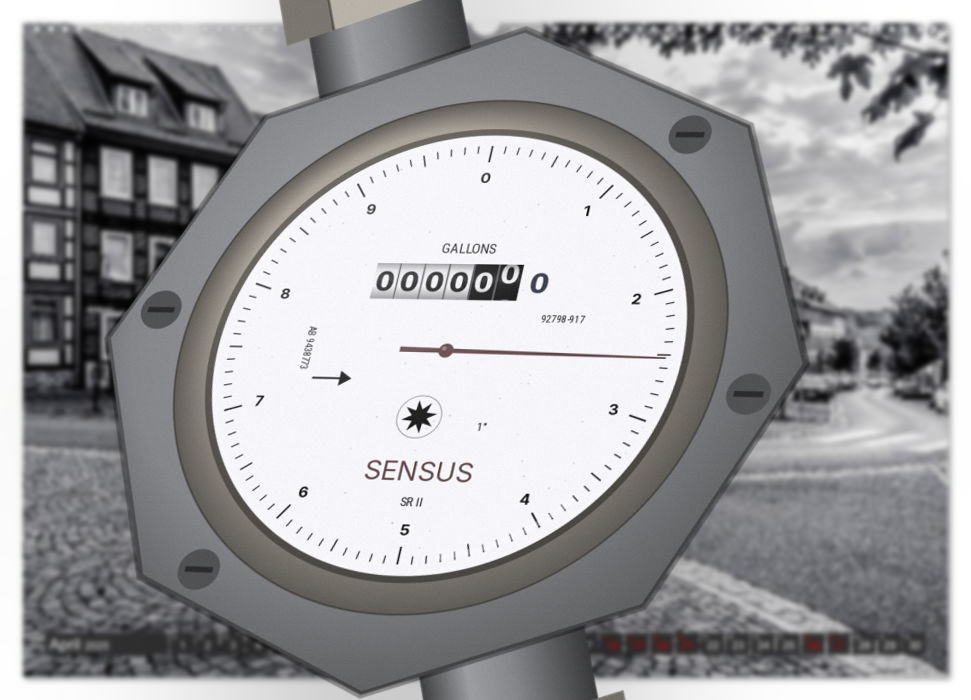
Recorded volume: 2.5; gal
